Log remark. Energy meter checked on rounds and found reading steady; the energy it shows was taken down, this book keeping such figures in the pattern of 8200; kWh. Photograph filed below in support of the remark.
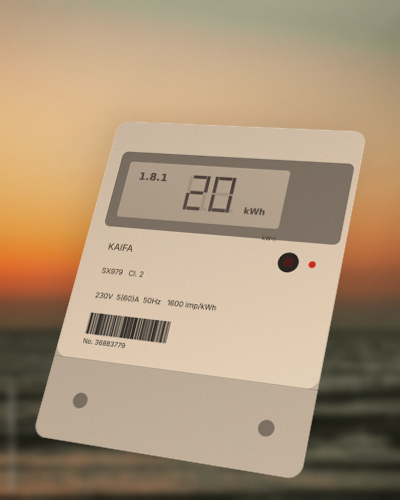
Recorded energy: 20; kWh
